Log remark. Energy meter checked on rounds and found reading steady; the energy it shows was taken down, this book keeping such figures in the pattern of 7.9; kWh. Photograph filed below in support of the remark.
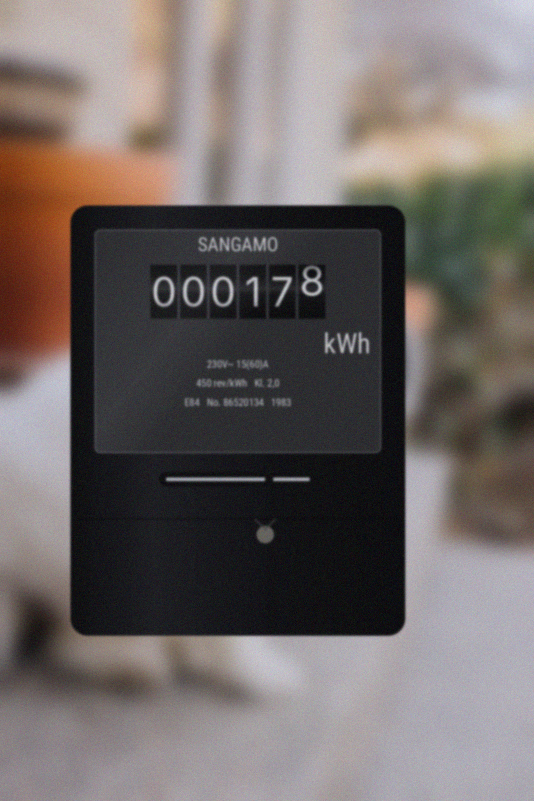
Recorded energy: 178; kWh
